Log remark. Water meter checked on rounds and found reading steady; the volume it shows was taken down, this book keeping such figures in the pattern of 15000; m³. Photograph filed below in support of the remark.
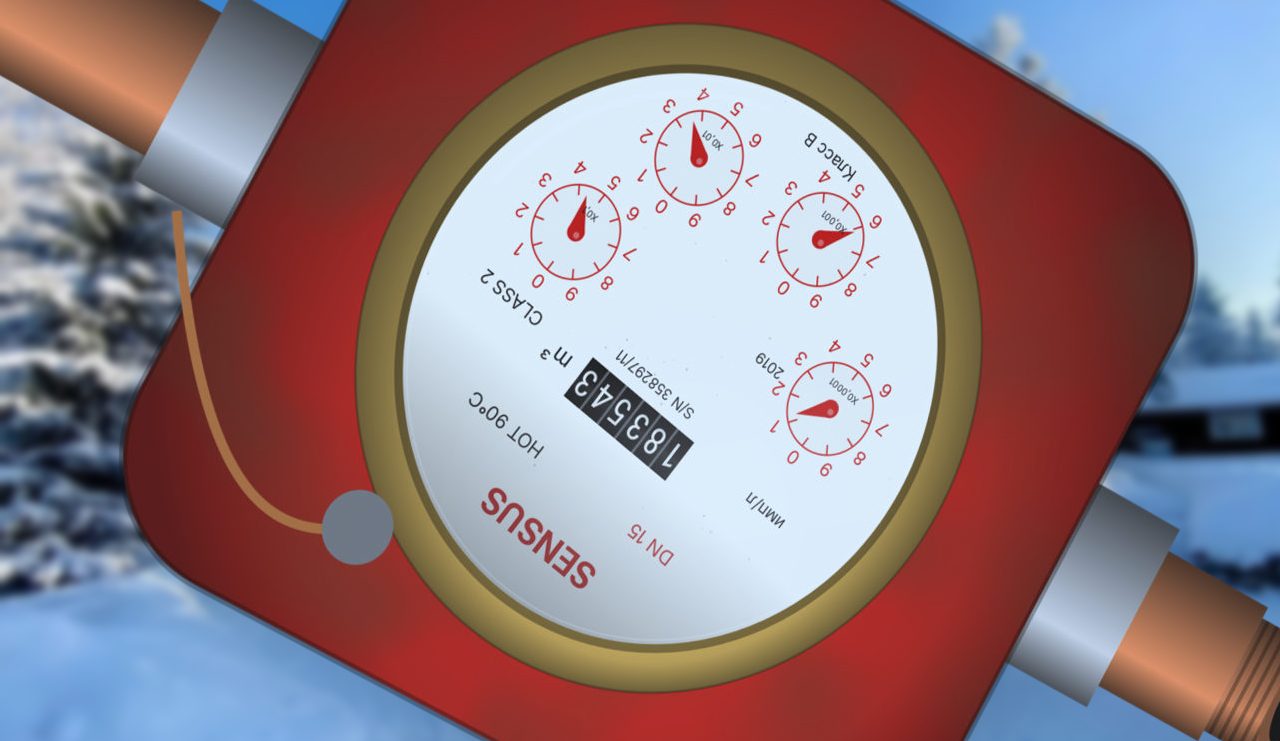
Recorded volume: 183543.4361; m³
